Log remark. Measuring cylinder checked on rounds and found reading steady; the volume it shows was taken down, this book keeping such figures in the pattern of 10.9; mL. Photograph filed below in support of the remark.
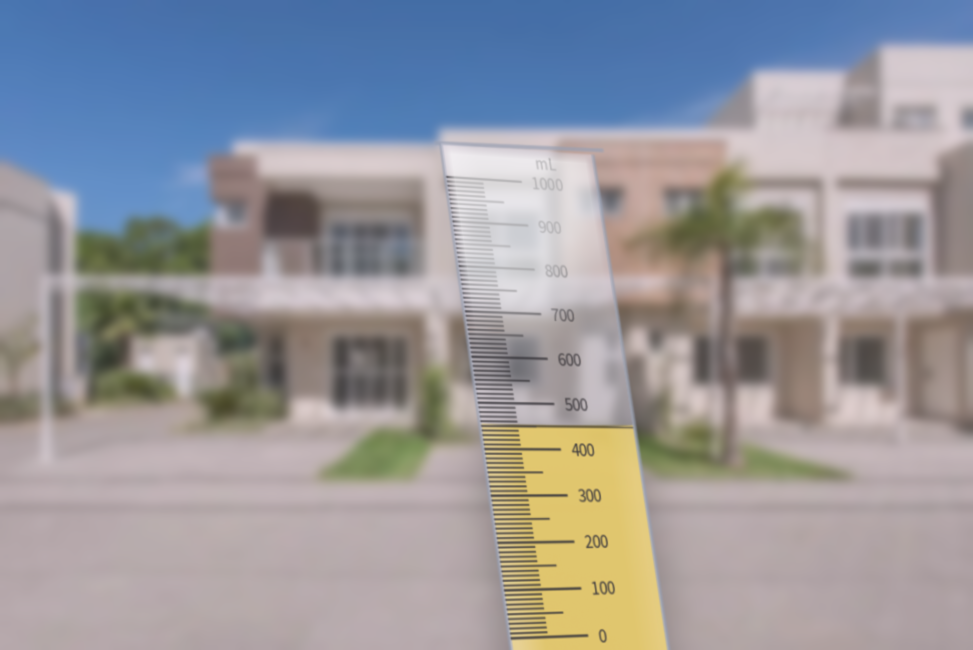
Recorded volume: 450; mL
